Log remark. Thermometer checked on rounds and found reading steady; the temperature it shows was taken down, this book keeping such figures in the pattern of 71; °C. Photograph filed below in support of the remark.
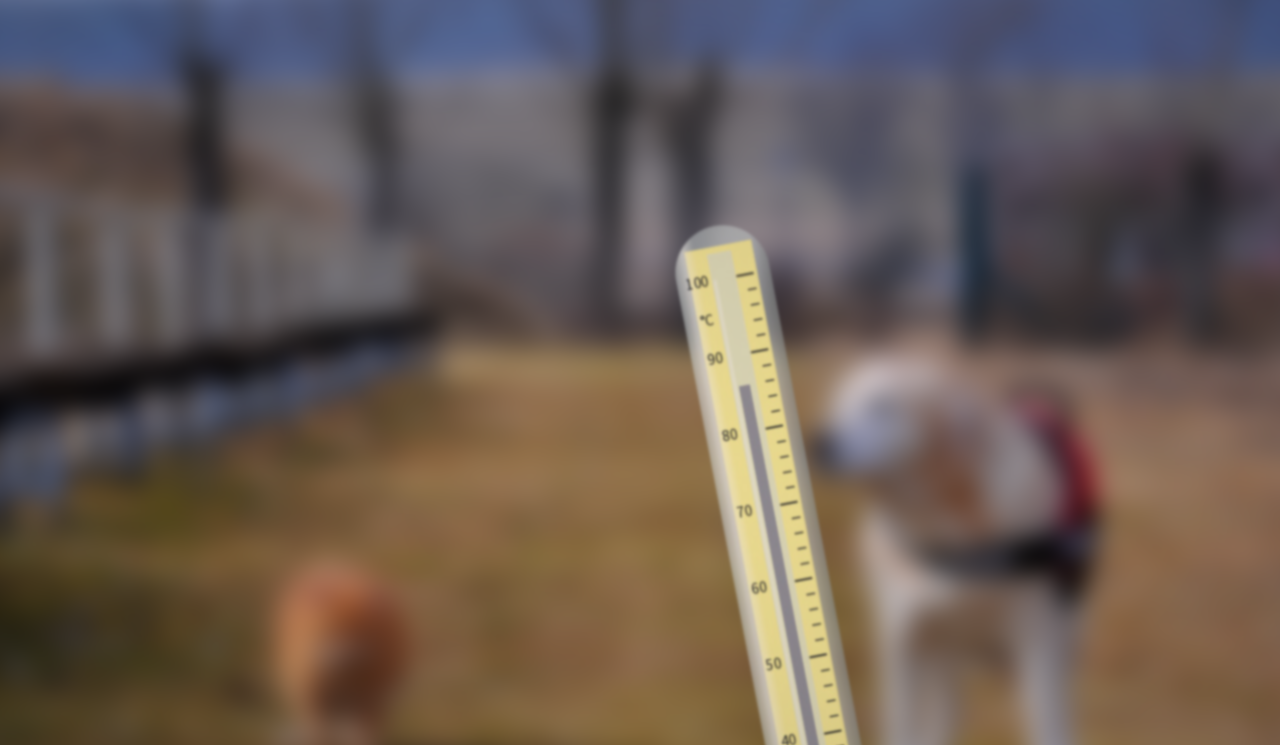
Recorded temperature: 86; °C
